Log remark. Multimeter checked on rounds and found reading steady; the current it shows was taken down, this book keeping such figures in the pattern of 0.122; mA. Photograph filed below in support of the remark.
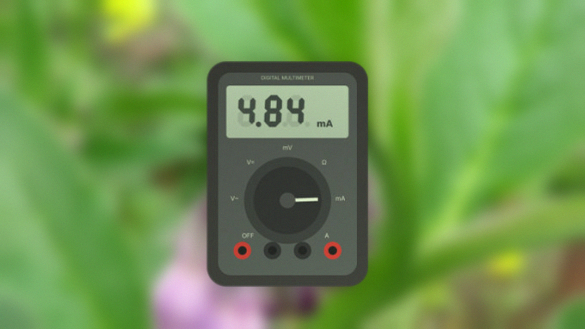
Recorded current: 4.84; mA
